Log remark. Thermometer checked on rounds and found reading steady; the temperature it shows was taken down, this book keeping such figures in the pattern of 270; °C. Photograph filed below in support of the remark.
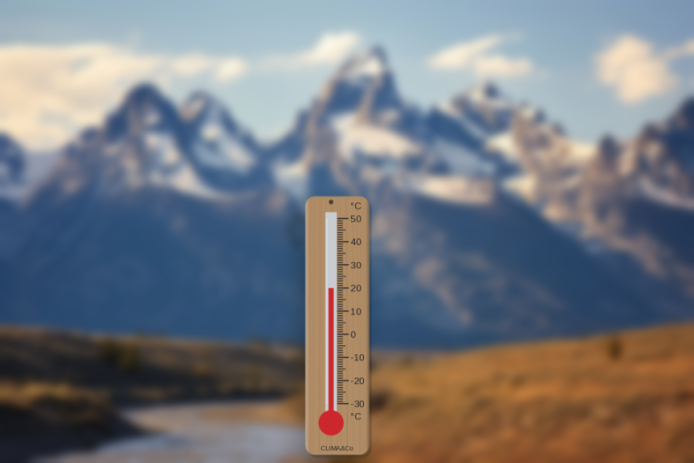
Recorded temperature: 20; °C
